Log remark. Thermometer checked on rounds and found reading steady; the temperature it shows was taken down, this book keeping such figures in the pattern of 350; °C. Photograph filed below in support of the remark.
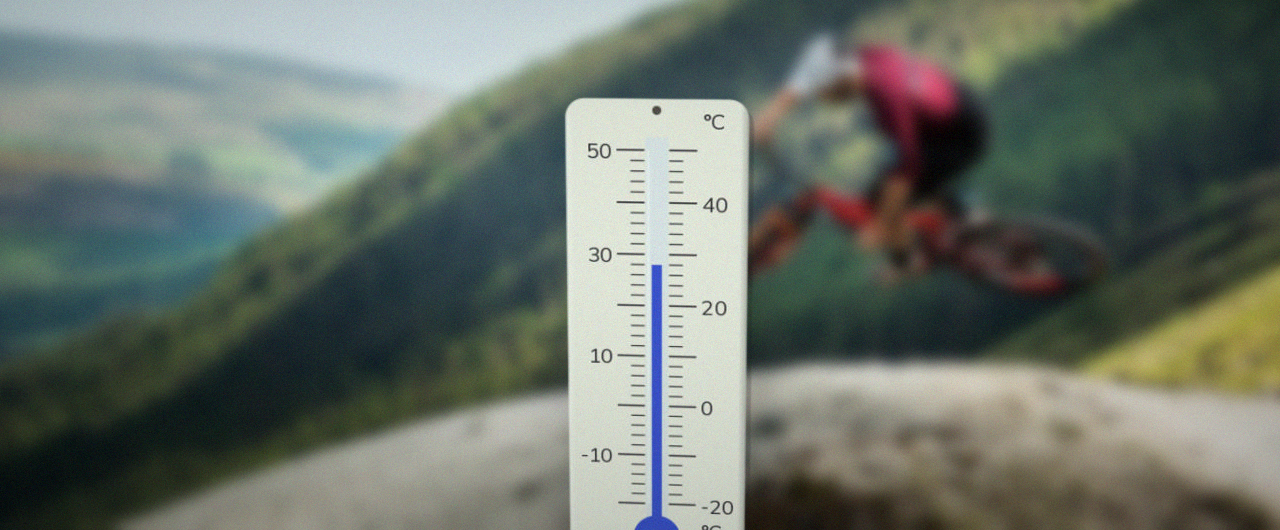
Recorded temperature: 28; °C
